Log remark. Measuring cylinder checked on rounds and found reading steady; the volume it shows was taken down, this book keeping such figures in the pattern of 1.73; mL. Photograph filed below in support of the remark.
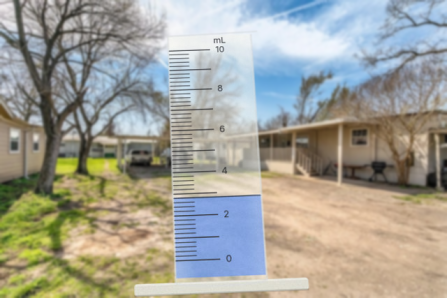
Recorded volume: 2.8; mL
